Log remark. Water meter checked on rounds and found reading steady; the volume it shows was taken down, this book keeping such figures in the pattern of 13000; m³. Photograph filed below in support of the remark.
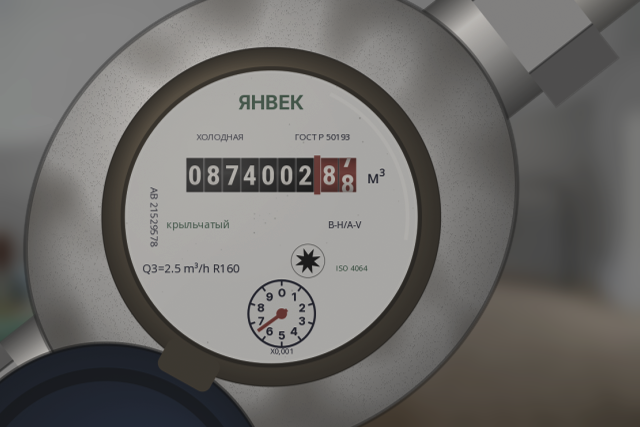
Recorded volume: 874002.876; m³
